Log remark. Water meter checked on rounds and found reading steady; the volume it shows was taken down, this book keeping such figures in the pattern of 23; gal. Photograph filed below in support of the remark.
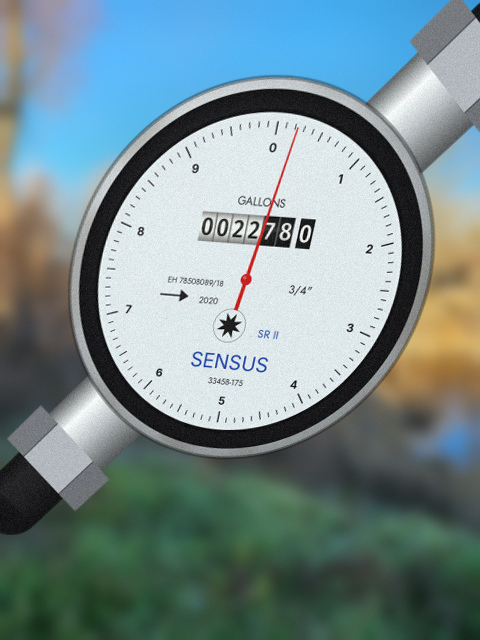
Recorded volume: 22780.2; gal
